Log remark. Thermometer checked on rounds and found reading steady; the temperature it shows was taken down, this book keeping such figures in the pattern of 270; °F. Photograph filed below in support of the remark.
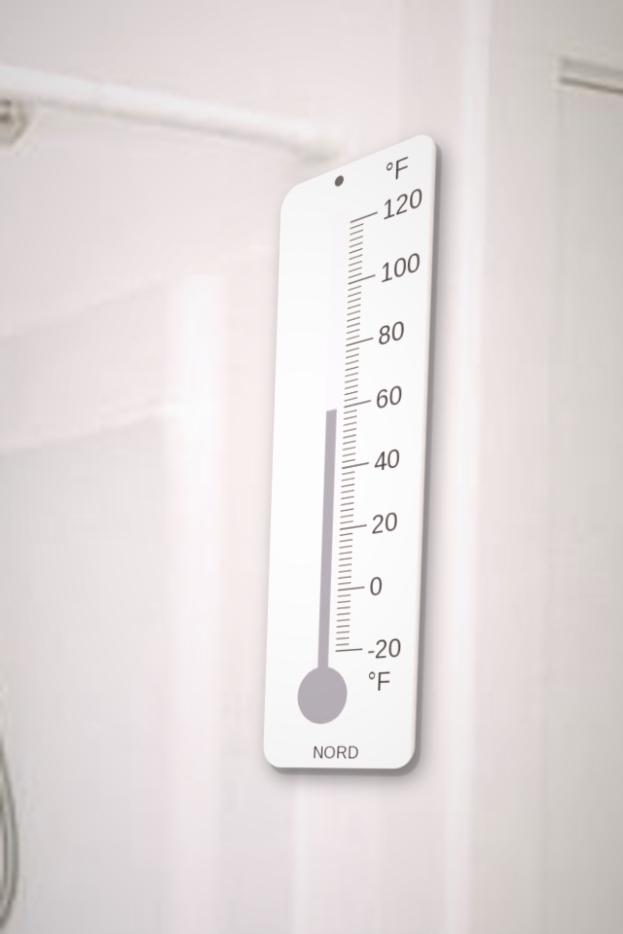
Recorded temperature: 60; °F
